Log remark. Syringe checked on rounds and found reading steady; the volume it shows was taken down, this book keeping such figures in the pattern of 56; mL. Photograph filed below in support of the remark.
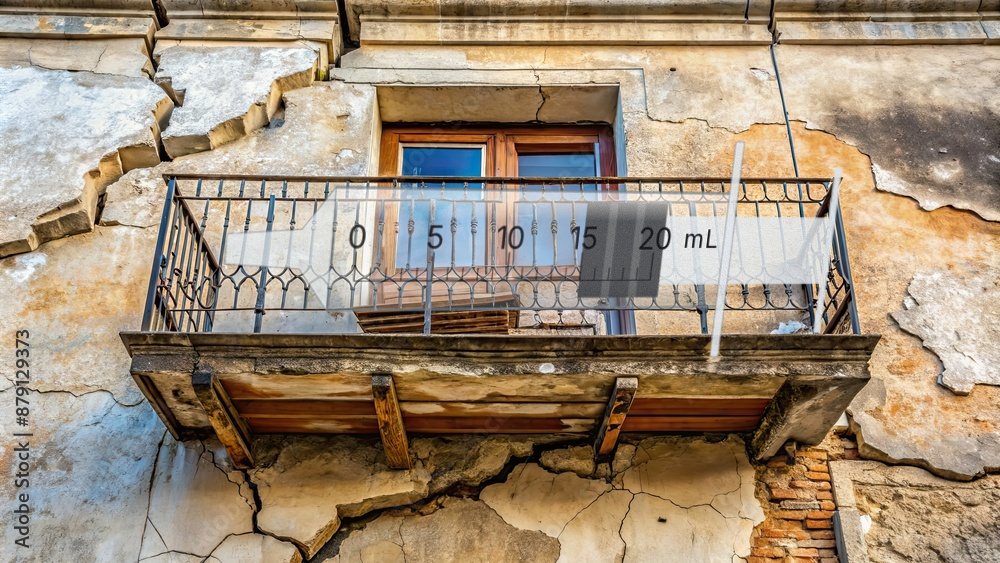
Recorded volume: 15; mL
